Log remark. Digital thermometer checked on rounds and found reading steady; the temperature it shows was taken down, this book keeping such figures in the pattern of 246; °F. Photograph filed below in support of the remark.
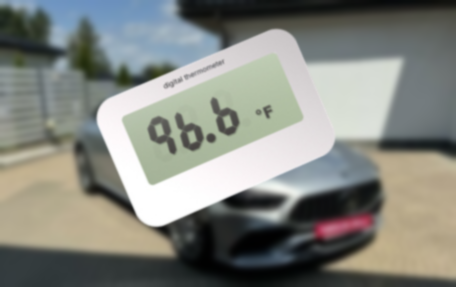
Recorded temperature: 96.6; °F
